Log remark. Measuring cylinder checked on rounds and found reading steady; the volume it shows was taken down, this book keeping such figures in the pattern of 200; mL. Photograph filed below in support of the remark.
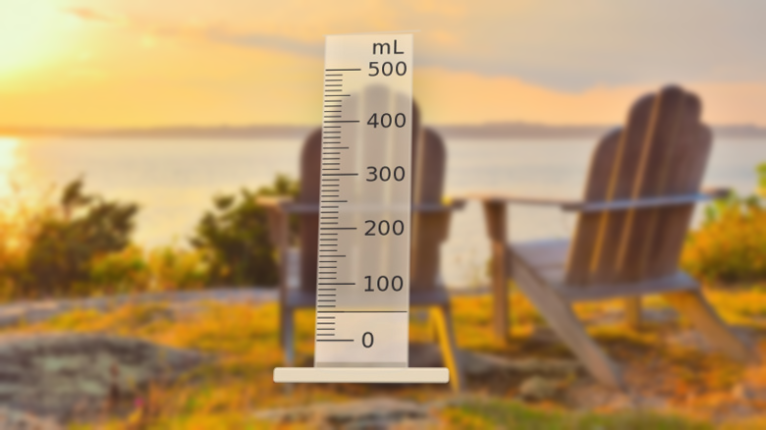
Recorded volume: 50; mL
